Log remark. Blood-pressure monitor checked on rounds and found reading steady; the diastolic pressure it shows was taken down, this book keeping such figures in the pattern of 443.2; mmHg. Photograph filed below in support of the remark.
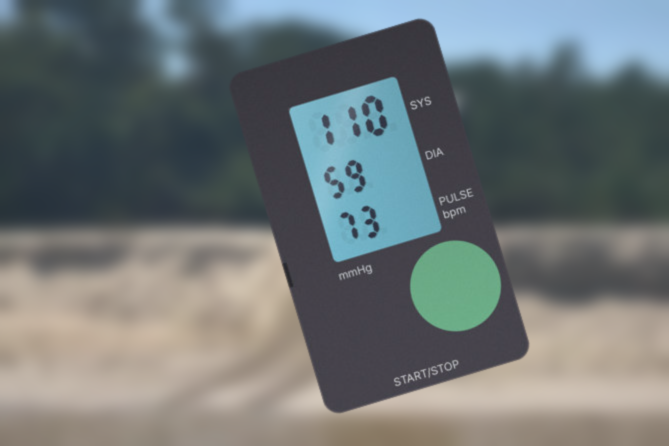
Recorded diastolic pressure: 59; mmHg
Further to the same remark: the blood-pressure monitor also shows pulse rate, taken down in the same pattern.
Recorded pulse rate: 73; bpm
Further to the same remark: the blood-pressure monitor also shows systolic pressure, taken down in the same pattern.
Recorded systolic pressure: 110; mmHg
